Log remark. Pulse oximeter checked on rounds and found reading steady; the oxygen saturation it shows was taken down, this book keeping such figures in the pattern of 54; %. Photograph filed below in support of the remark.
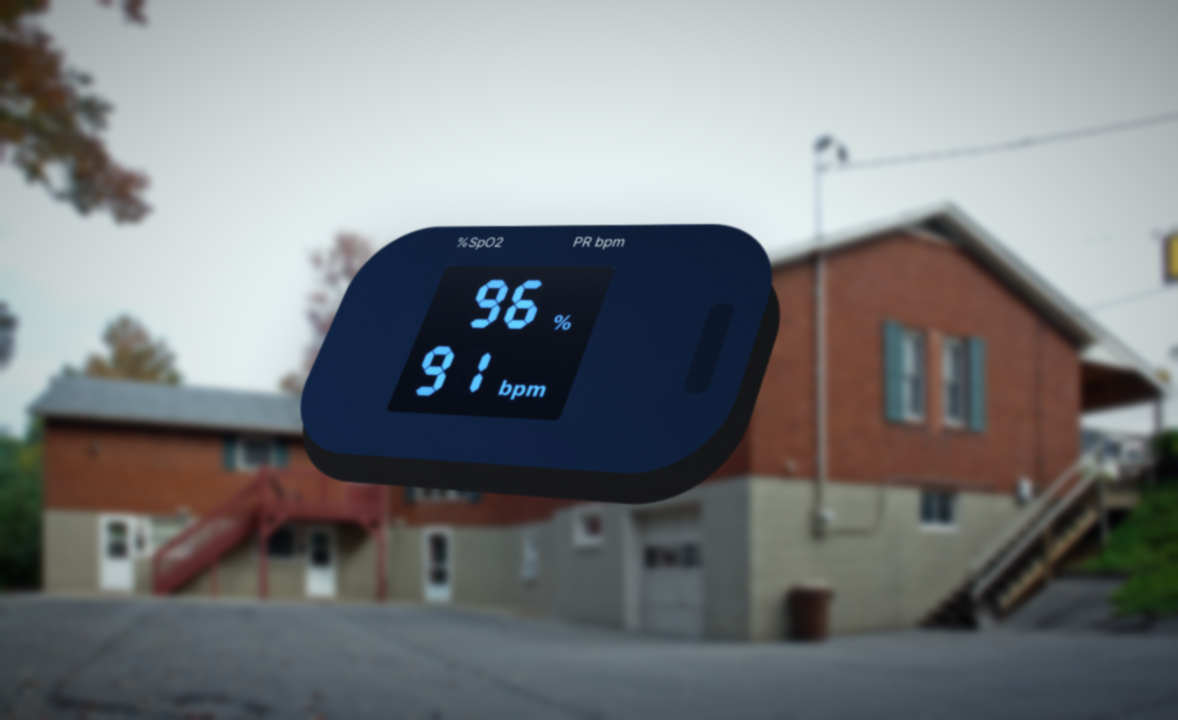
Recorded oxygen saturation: 96; %
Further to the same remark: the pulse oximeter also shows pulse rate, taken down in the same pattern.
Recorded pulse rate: 91; bpm
